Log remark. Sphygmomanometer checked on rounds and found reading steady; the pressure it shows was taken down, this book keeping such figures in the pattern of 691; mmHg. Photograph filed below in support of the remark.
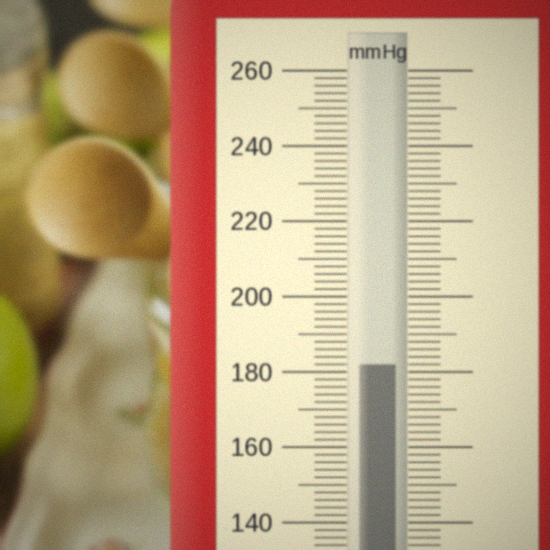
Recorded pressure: 182; mmHg
